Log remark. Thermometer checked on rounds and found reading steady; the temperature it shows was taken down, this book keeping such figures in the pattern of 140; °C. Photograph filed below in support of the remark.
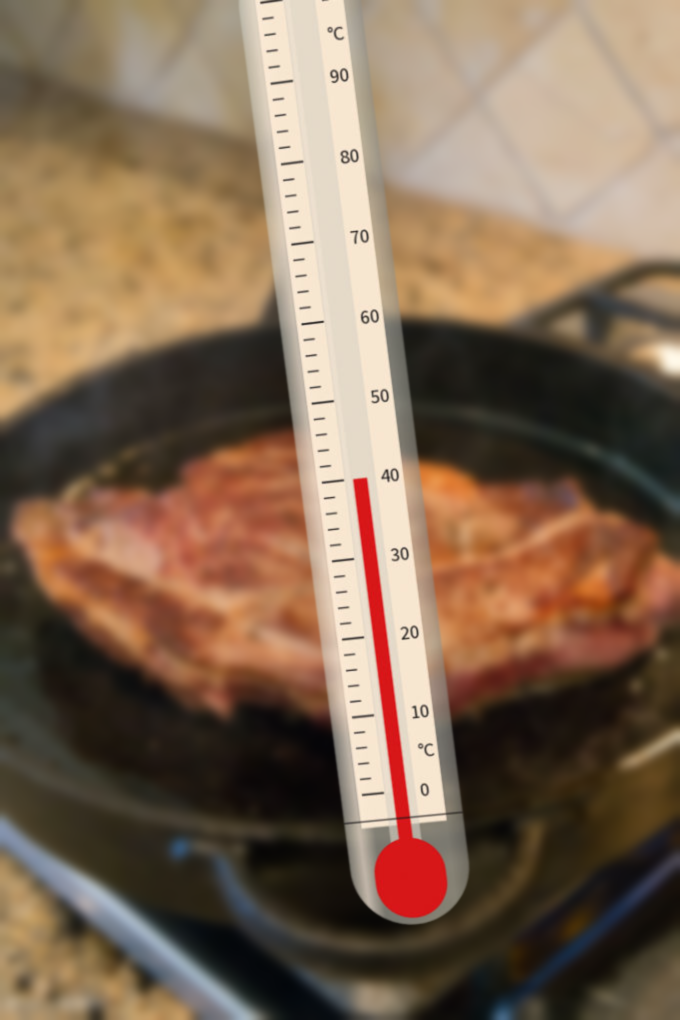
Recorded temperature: 40; °C
